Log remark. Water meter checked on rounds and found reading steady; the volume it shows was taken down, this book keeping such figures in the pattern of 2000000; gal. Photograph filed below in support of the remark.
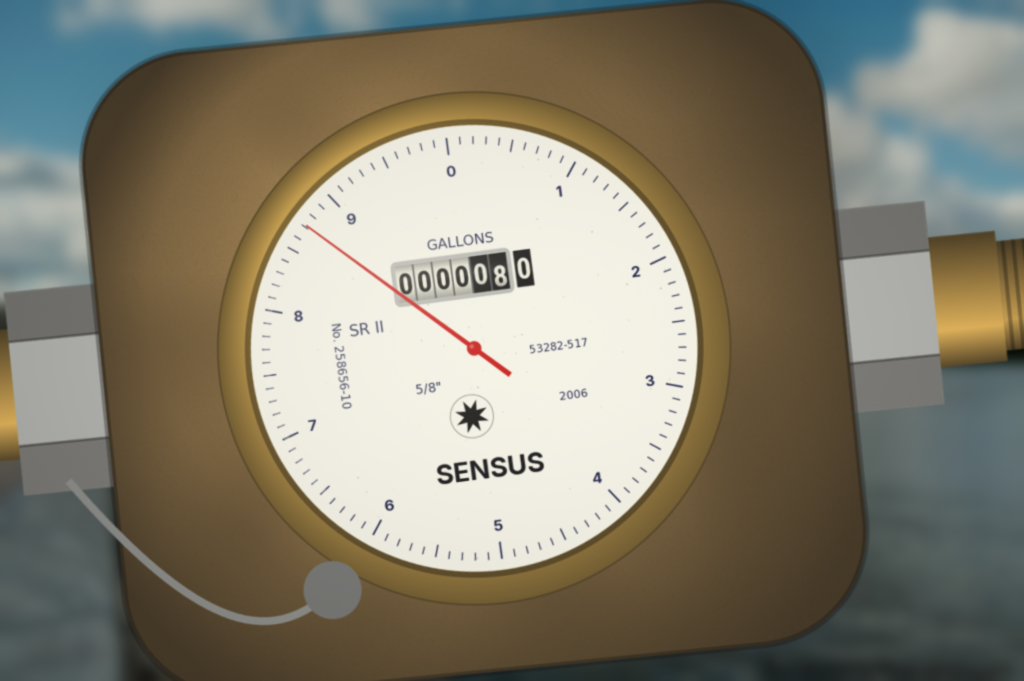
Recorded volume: 78.7; gal
